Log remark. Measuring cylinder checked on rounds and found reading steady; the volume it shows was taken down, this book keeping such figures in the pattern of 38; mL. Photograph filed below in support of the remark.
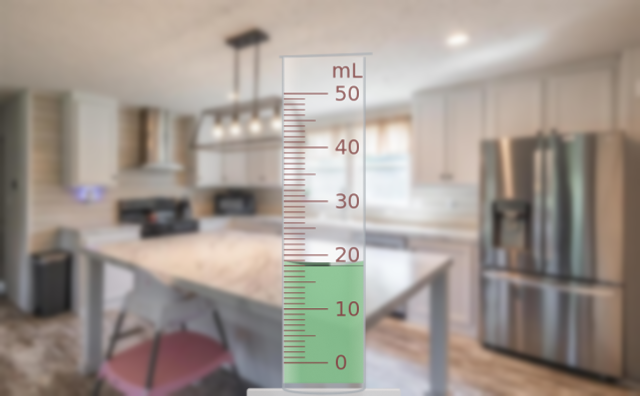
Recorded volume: 18; mL
